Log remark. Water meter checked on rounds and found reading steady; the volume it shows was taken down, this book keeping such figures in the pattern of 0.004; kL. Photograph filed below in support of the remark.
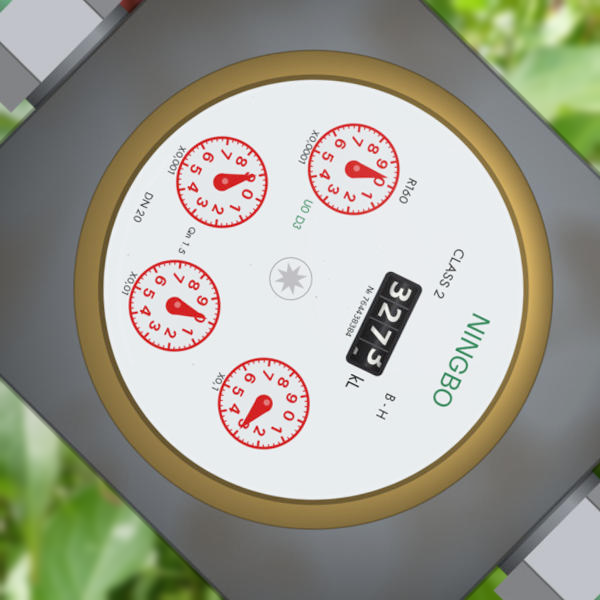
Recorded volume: 3273.2989; kL
